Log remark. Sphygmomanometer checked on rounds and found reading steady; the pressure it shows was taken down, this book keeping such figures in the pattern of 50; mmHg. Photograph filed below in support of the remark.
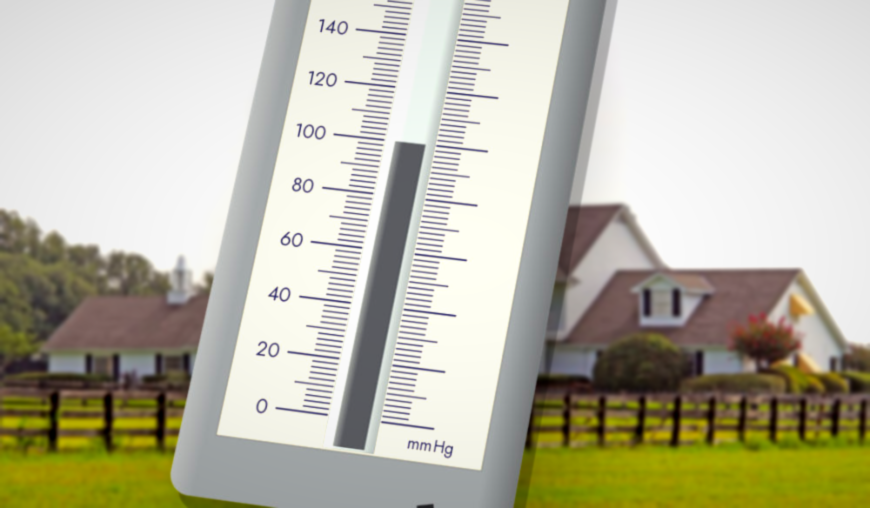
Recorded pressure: 100; mmHg
